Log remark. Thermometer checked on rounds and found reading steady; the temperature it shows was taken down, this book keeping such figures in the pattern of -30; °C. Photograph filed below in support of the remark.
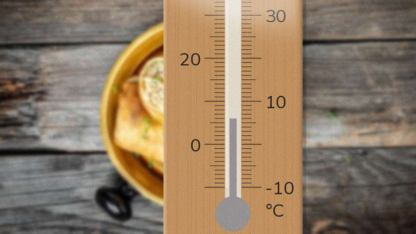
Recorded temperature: 6; °C
